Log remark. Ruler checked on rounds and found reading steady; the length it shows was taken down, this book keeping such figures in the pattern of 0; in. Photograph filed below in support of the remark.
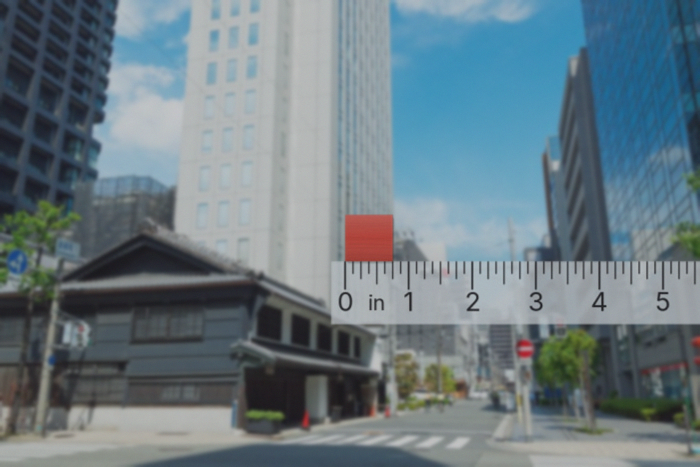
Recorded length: 0.75; in
